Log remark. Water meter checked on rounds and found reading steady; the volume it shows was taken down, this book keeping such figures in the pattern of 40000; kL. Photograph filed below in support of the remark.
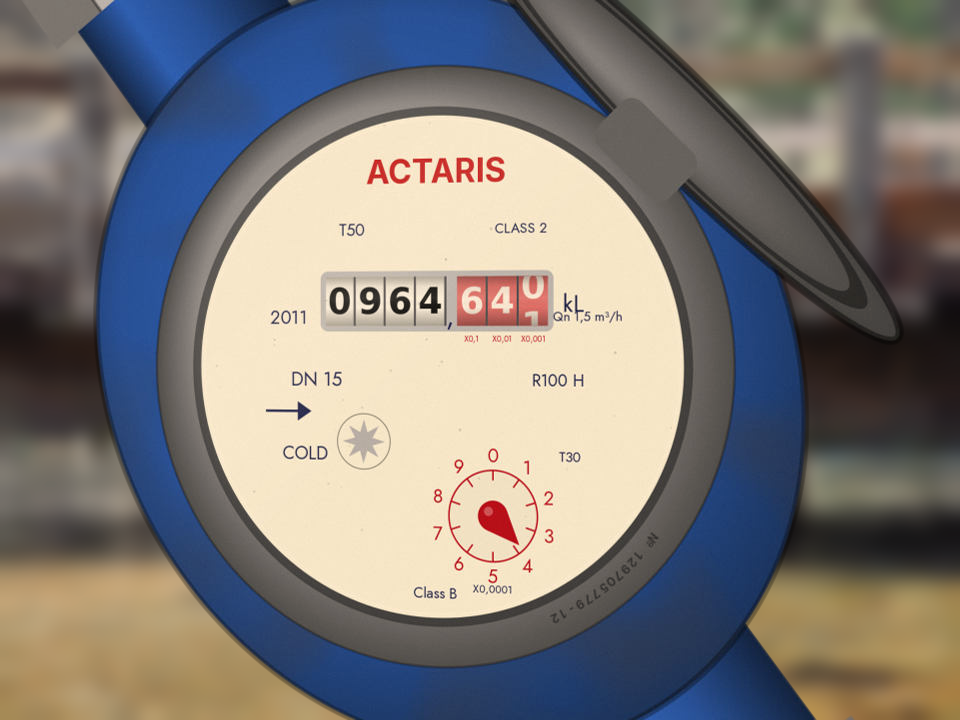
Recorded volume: 964.6403; kL
